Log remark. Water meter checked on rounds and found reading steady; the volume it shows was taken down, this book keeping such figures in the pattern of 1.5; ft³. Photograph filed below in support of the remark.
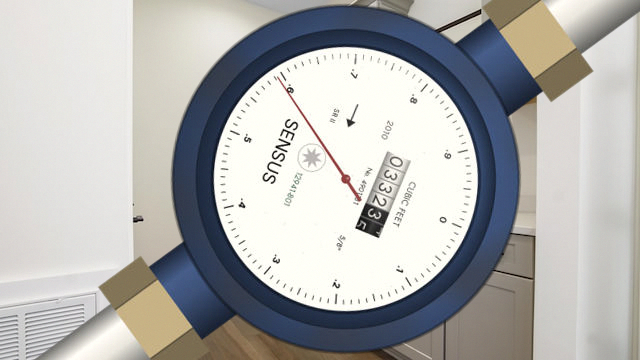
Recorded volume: 33234.59; ft³
